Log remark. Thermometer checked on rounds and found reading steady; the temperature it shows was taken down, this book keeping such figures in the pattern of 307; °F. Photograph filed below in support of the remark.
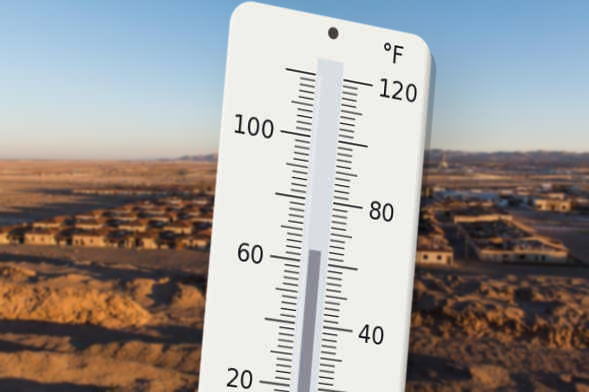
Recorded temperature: 64; °F
